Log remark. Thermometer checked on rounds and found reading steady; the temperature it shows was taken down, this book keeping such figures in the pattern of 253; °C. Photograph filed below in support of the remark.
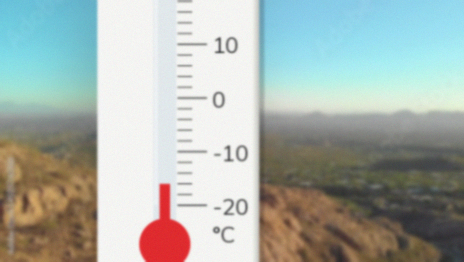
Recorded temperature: -16; °C
